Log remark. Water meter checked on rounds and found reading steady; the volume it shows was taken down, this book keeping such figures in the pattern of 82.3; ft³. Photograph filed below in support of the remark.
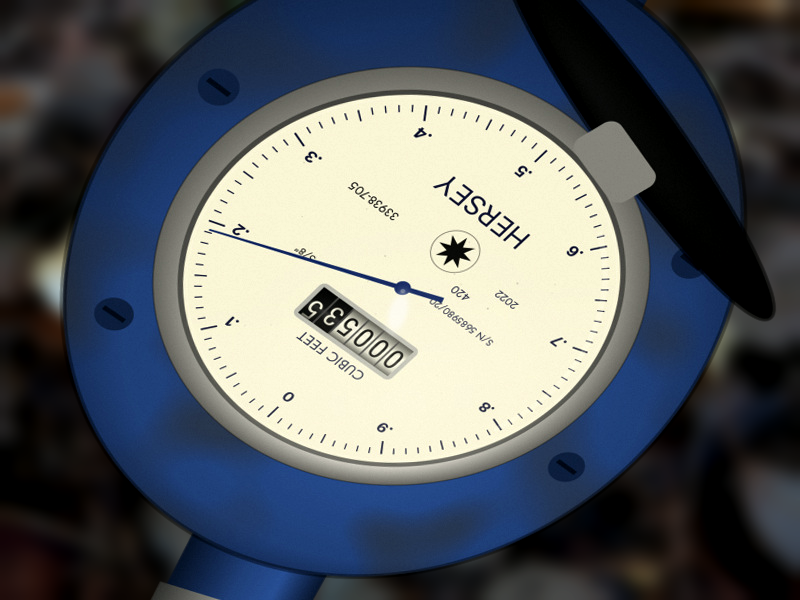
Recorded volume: 535.19; ft³
